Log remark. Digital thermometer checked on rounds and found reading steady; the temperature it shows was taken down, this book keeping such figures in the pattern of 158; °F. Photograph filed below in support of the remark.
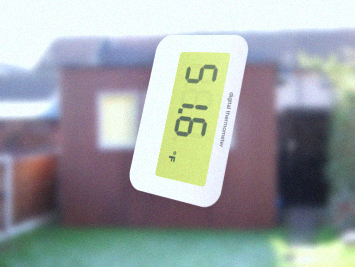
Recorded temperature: 51.6; °F
